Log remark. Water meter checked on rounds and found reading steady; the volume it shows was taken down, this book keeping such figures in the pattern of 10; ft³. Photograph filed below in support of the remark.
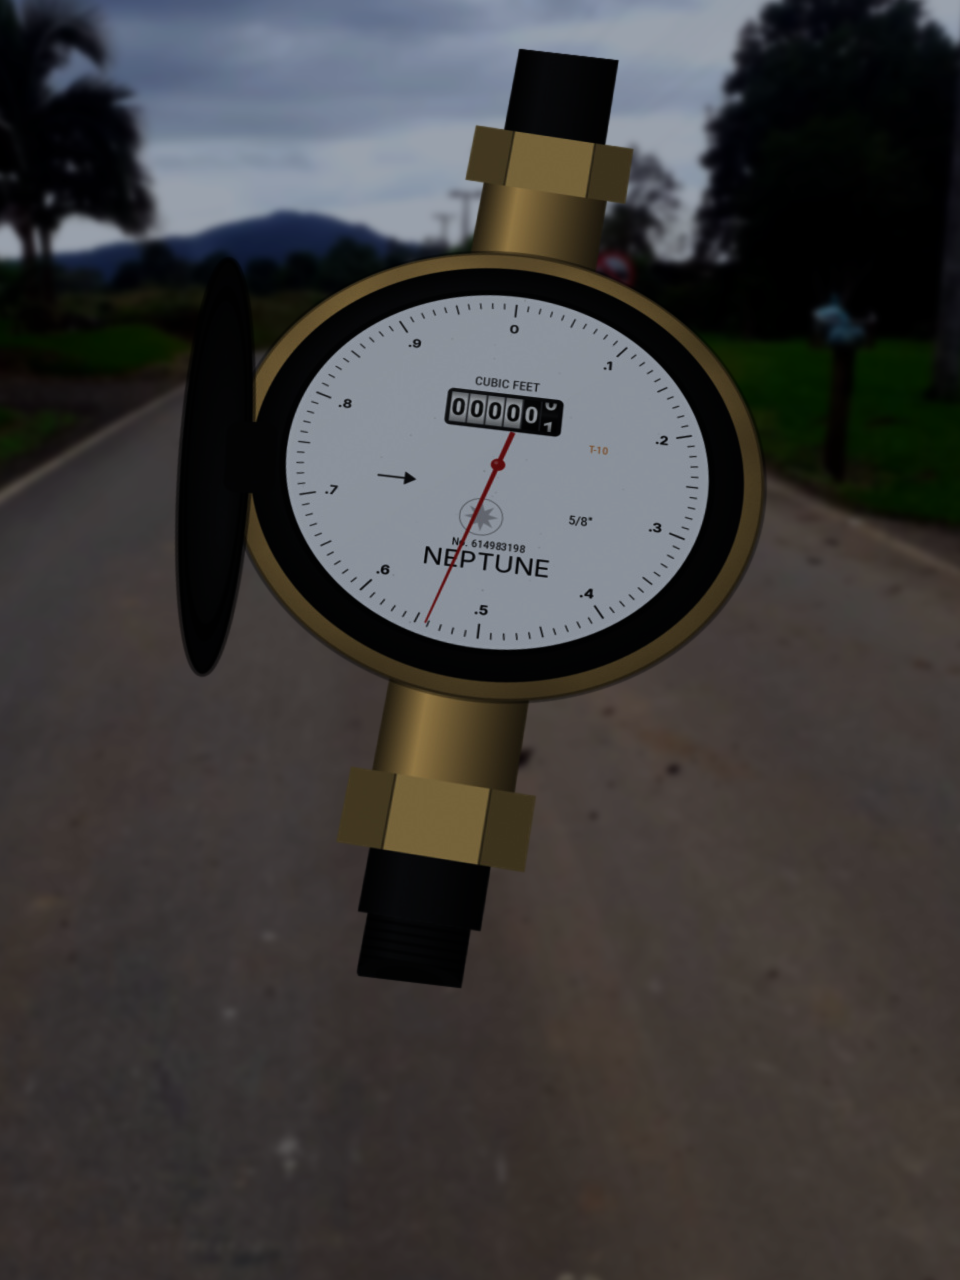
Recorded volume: 0.54; ft³
